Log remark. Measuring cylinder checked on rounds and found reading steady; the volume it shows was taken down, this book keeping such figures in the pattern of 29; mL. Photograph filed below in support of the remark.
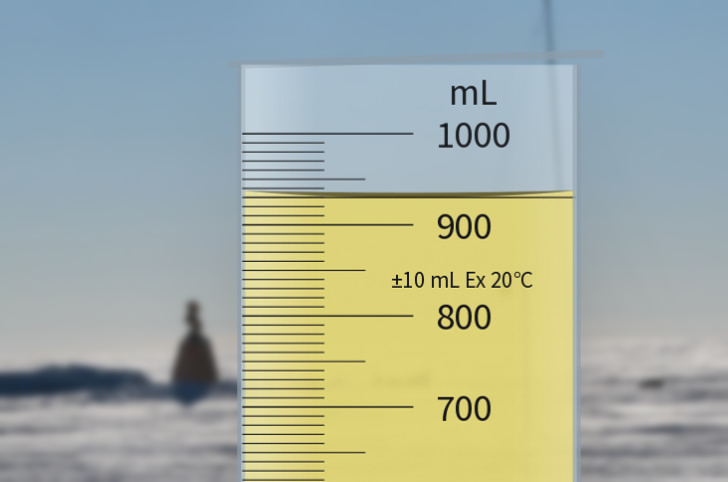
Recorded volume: 930; mL
